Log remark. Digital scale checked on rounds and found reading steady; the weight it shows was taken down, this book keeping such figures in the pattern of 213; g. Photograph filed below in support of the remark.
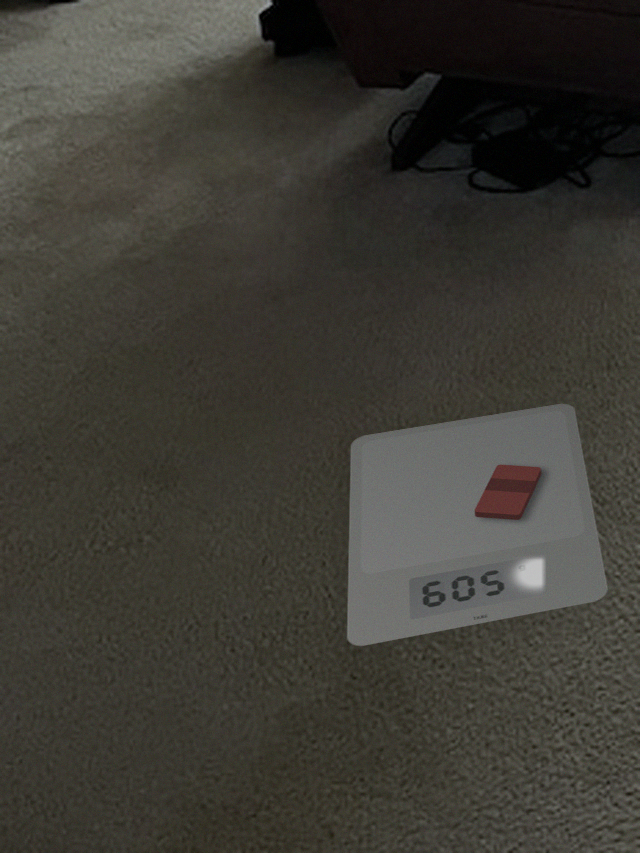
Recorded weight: 605; g
